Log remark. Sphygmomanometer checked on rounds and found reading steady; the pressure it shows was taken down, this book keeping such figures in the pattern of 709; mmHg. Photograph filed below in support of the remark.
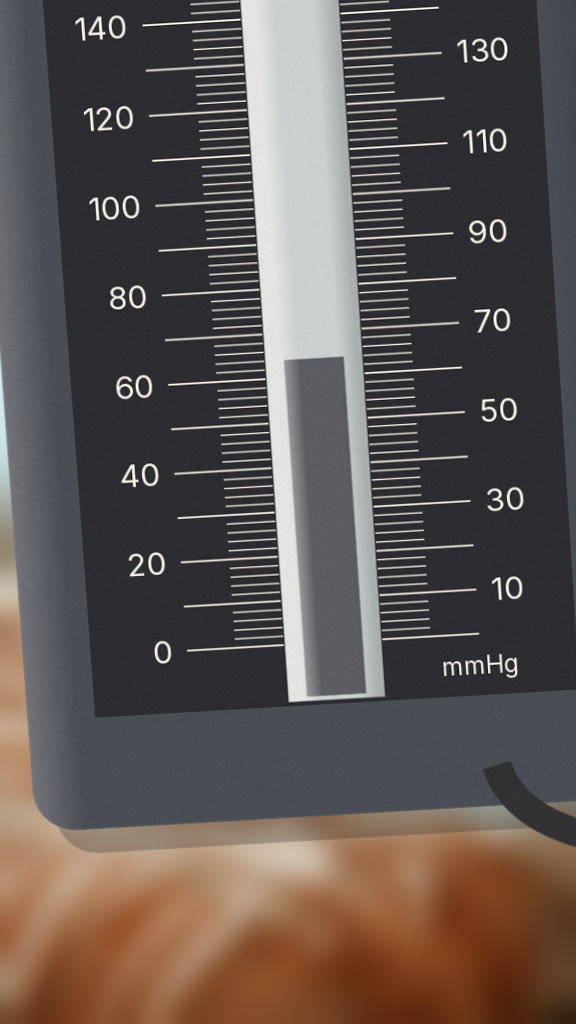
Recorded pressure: 64; mmHg
